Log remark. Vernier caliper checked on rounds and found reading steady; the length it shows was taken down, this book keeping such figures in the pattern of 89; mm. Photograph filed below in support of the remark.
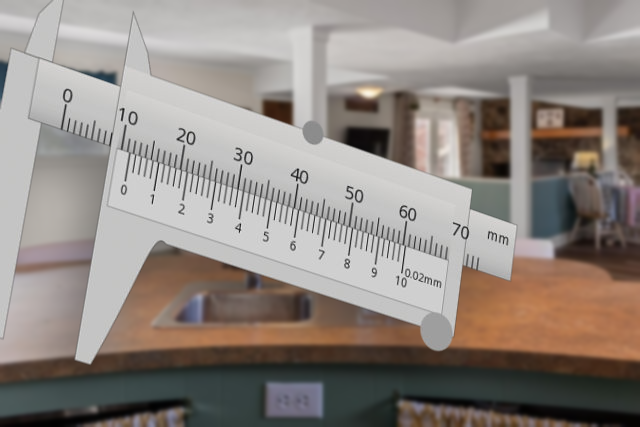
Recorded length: 11.4; mm
